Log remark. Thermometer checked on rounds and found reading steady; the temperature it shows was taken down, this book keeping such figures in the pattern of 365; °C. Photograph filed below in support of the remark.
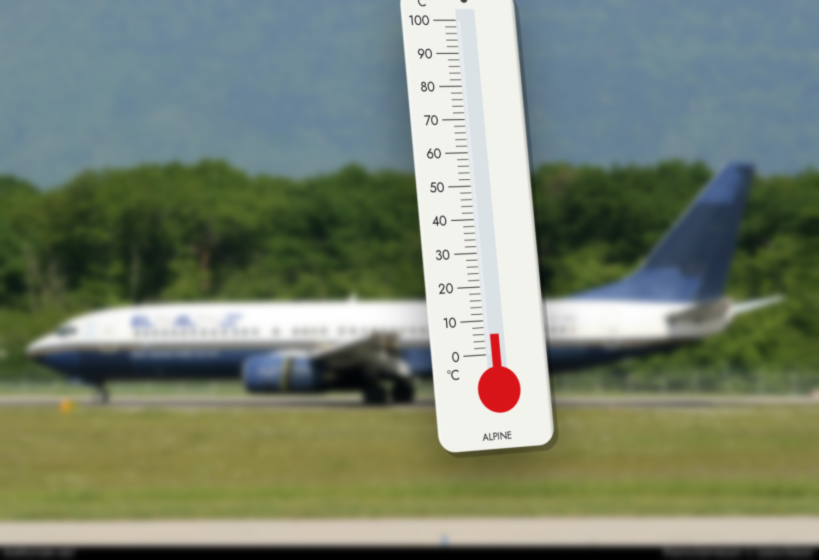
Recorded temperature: 6; °C
